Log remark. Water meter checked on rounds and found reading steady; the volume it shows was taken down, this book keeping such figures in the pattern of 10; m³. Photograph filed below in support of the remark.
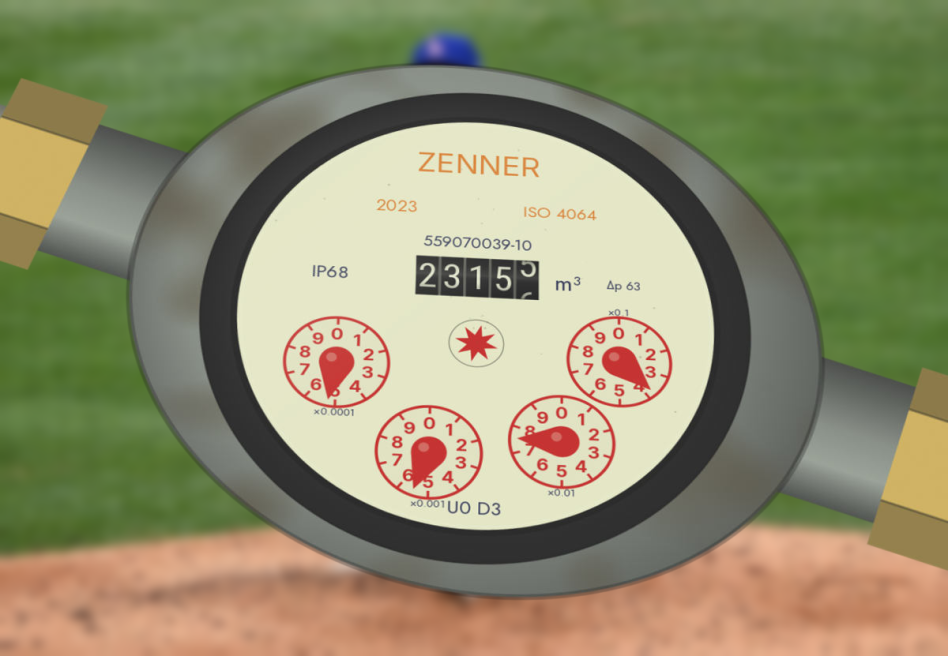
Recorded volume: 23155.3755; m³
